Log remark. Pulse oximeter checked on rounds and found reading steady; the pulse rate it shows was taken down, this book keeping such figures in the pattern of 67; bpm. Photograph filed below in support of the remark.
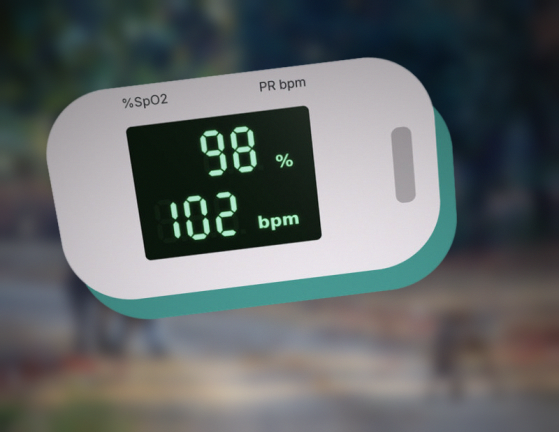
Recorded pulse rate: 102; bpm
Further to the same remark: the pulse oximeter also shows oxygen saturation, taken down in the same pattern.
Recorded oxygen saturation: 98; %
